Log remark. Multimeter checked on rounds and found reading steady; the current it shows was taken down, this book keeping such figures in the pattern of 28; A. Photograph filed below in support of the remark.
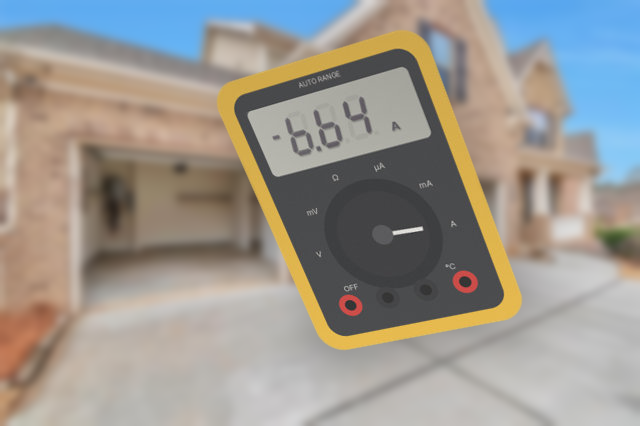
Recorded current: -6.64; A
